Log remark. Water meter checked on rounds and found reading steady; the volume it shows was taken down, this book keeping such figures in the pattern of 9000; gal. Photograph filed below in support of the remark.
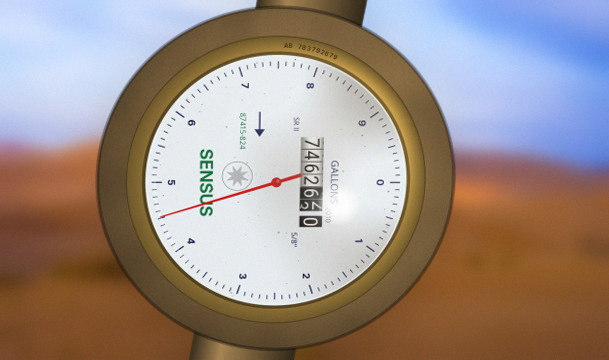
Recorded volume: 7462624.5; gal
